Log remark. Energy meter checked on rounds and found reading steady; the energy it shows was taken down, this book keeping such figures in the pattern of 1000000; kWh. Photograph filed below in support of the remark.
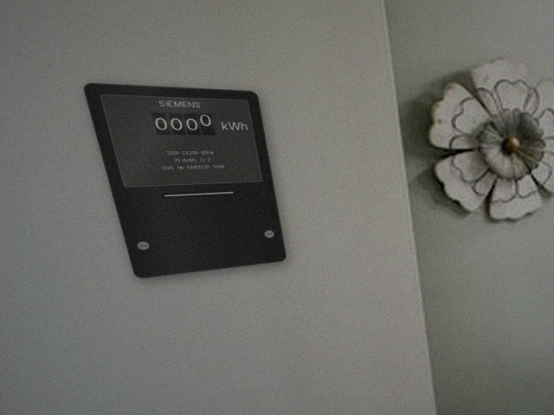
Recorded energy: 0; kWh
